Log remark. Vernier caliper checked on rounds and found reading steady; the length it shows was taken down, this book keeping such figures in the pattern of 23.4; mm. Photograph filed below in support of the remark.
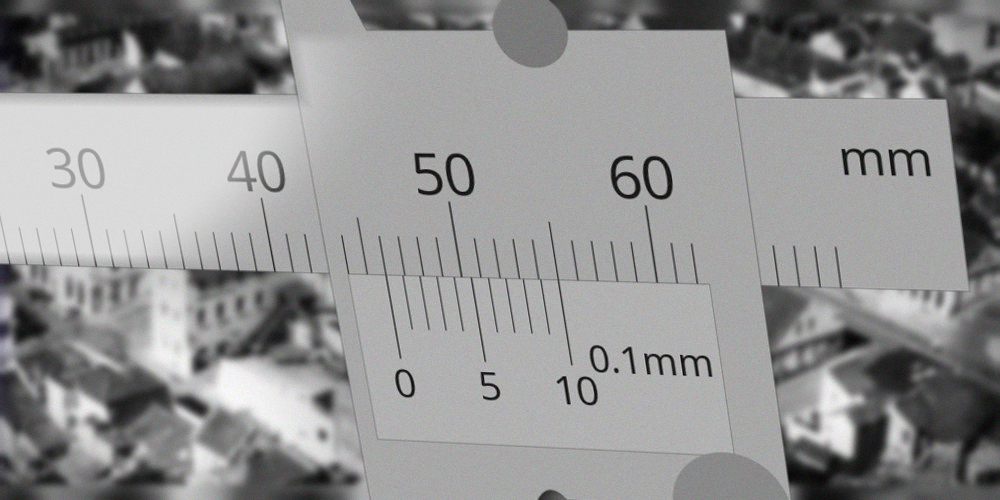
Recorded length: 46.0; mm
